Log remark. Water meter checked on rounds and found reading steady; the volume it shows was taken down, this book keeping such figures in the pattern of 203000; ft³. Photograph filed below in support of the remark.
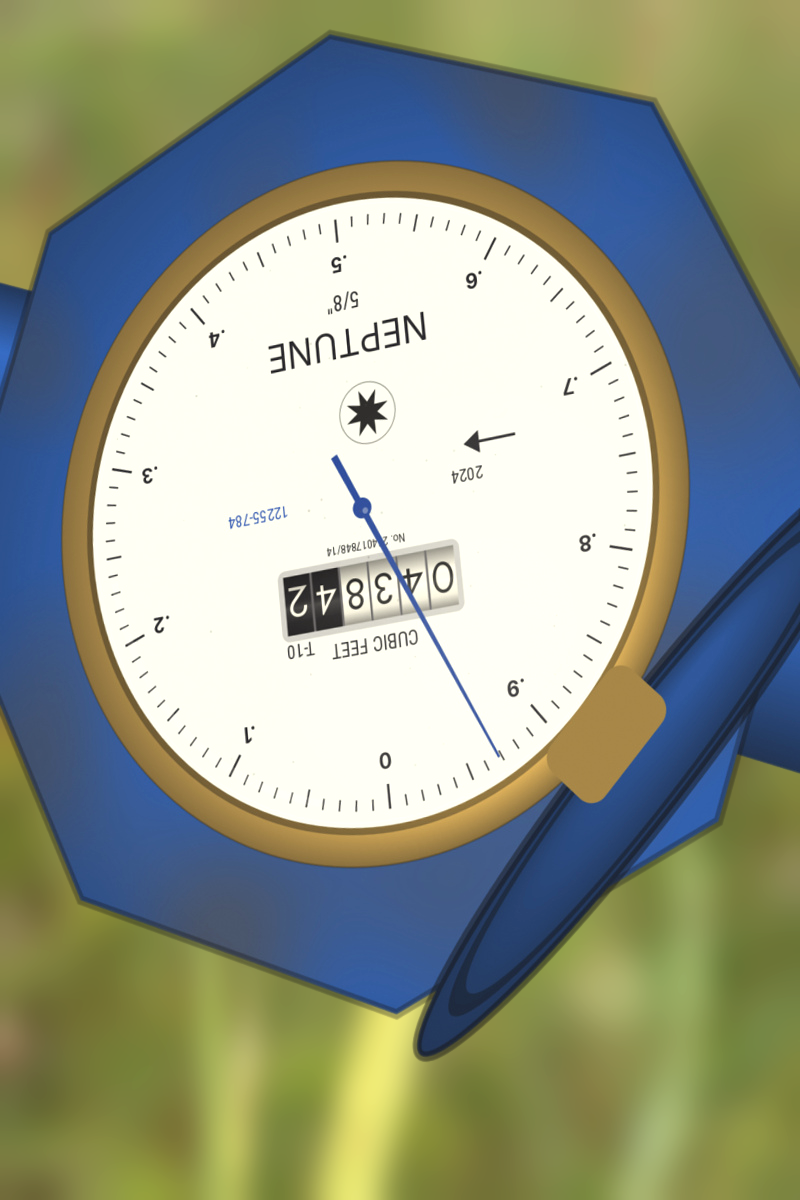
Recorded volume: 43841.93; ft³
